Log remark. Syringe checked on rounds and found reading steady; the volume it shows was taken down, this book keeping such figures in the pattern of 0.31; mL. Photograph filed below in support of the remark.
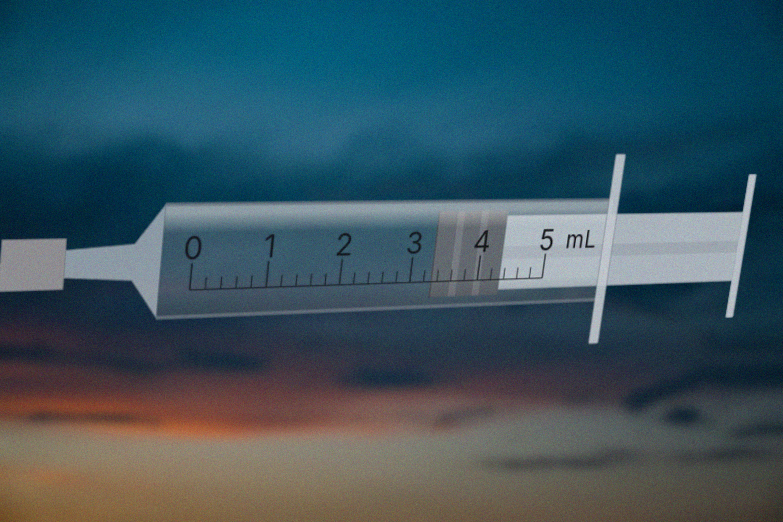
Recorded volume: 3.3; mL
